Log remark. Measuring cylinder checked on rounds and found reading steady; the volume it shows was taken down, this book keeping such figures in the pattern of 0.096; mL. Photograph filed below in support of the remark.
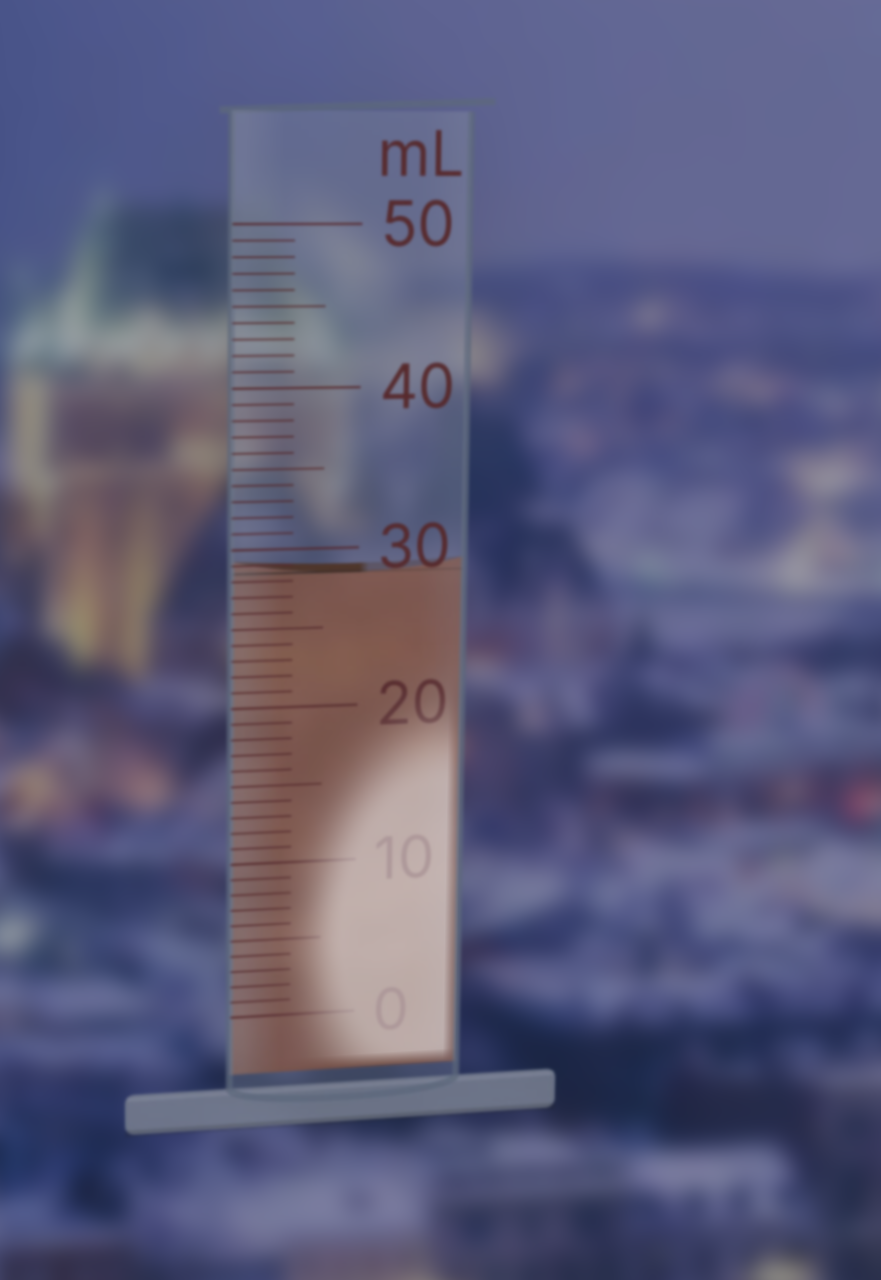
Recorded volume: 28.5; mL
